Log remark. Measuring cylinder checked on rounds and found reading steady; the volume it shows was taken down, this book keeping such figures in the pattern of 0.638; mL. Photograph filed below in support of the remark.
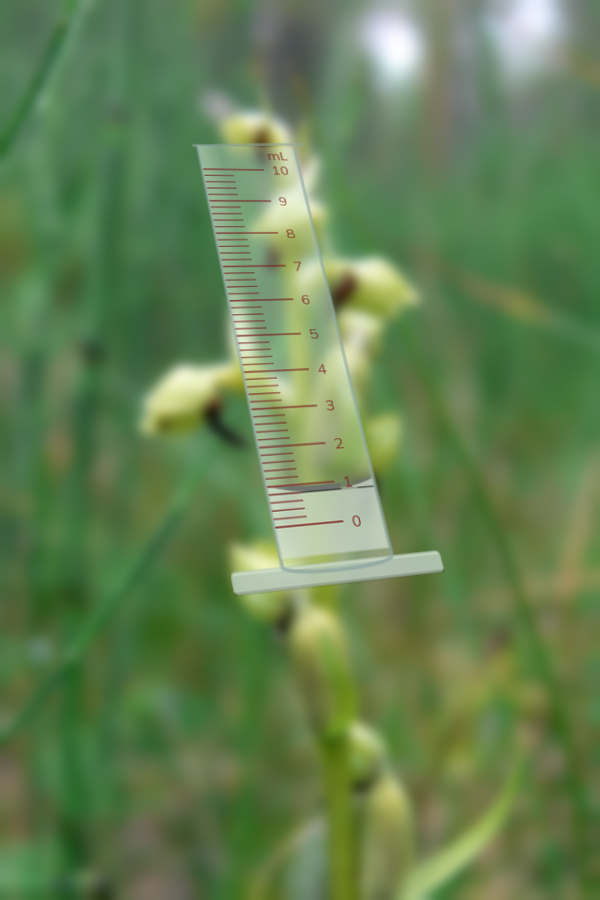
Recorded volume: 0.8; mL
